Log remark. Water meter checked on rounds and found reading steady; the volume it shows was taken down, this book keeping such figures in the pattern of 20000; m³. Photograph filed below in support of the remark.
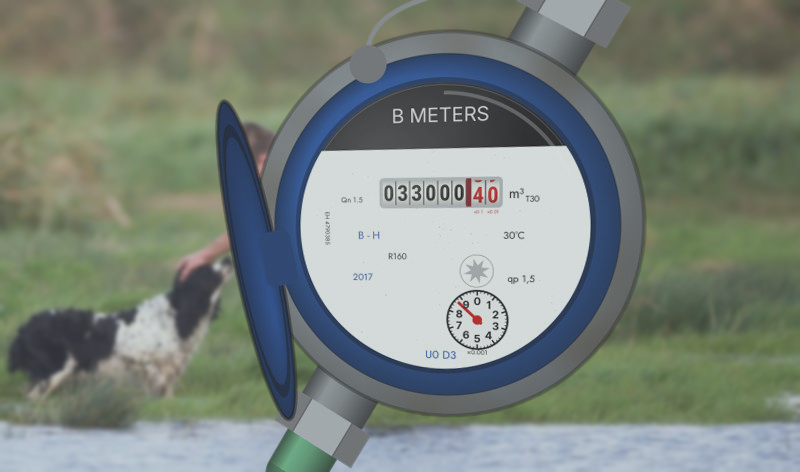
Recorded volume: 33000.398; m³
